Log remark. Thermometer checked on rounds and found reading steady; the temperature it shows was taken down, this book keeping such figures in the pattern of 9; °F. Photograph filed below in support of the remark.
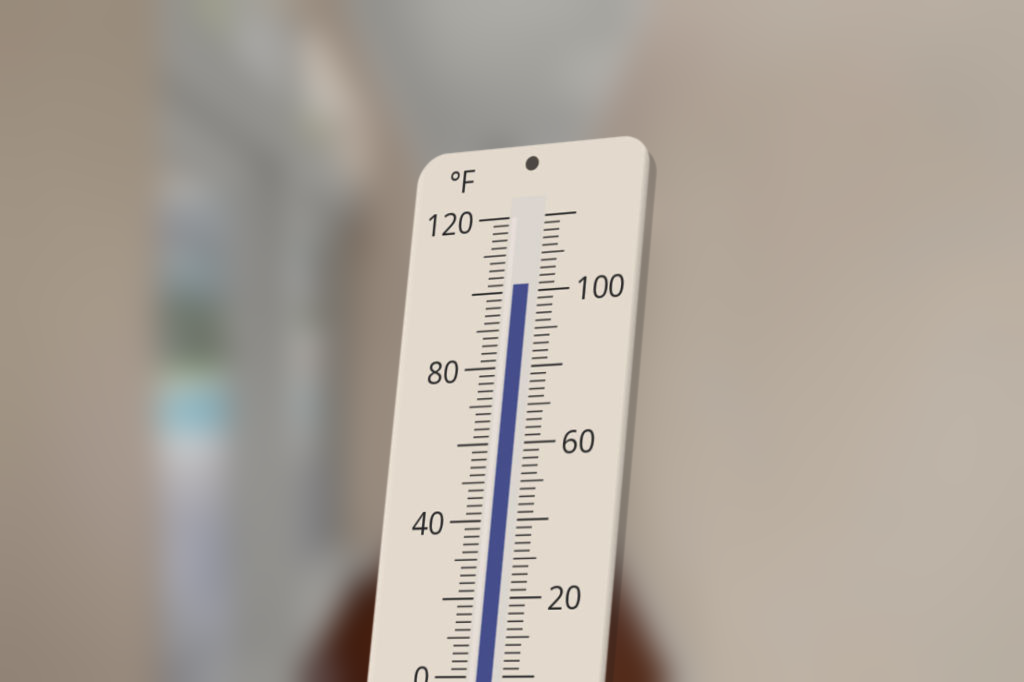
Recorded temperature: 102; °F
